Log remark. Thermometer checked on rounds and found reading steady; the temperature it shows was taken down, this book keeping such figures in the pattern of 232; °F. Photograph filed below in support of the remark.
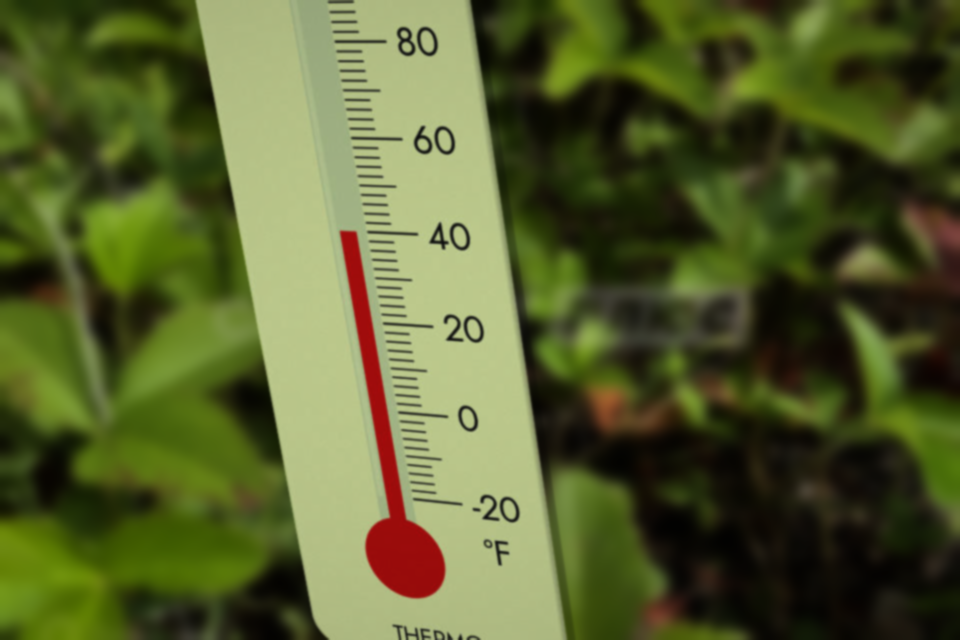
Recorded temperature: 40; °F
